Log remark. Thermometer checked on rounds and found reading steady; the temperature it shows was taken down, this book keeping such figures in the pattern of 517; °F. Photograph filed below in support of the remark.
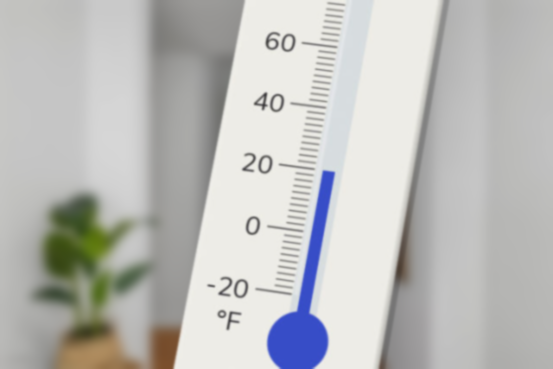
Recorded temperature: 20; °F
